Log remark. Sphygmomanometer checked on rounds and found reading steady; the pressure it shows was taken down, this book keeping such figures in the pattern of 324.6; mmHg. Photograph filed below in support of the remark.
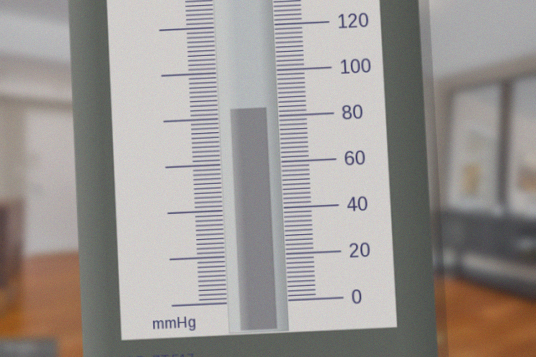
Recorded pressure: 84; mmHg
